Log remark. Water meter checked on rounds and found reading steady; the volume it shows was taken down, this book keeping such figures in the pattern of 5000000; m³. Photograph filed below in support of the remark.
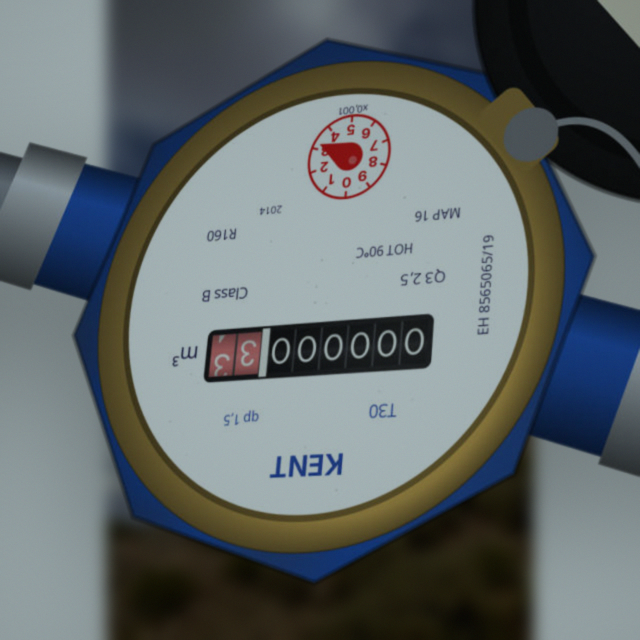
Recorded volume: 0.333; m³
